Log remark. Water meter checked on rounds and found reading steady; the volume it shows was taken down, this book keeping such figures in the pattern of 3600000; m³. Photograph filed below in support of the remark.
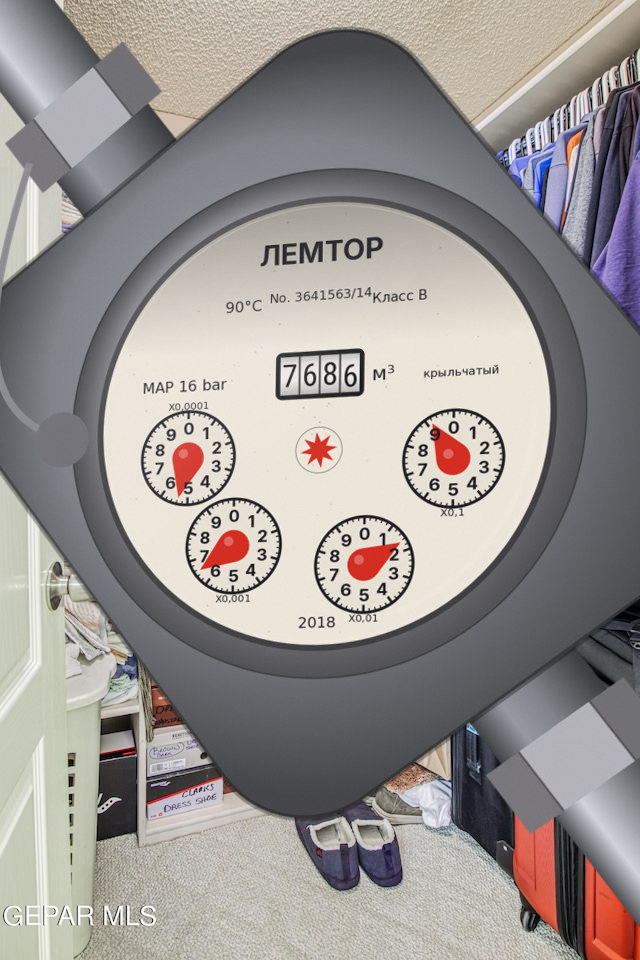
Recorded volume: 7685.9165; m³
